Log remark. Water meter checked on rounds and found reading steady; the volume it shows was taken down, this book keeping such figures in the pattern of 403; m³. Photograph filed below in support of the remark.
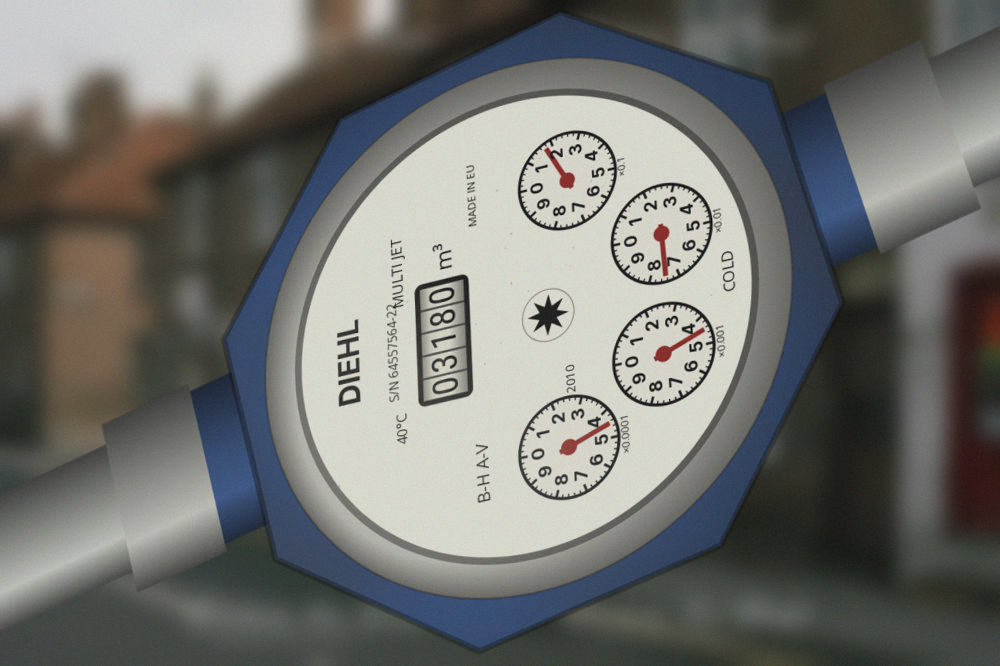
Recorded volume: 3180.1744; m³
